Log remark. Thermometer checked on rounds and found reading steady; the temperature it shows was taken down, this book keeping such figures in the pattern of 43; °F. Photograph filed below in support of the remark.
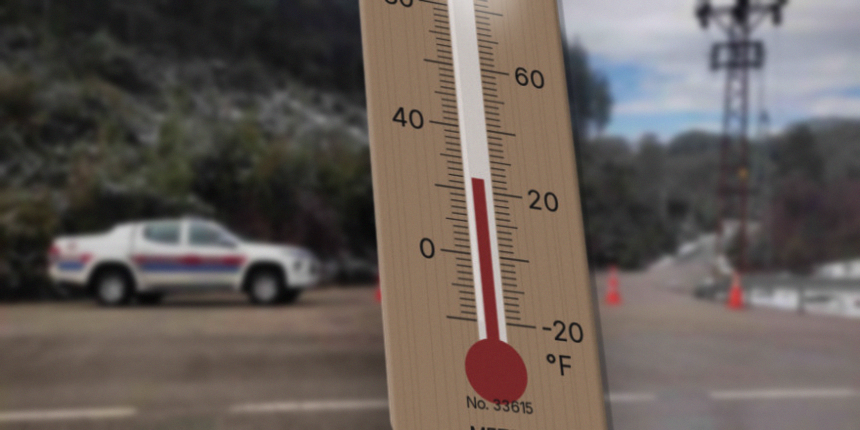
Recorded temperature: 24; °F
